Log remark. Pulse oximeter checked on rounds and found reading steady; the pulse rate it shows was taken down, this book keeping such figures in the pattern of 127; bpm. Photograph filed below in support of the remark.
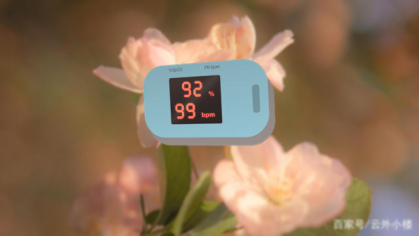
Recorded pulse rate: 99; bpm
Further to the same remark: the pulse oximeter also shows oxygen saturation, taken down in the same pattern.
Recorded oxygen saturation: 92; %
